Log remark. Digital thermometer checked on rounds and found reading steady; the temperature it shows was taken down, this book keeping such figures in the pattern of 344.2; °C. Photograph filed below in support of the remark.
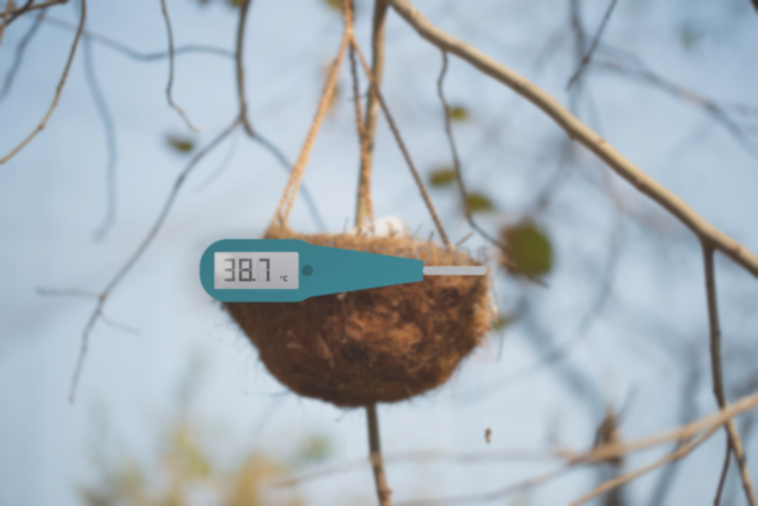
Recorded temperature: 38.7; °C
